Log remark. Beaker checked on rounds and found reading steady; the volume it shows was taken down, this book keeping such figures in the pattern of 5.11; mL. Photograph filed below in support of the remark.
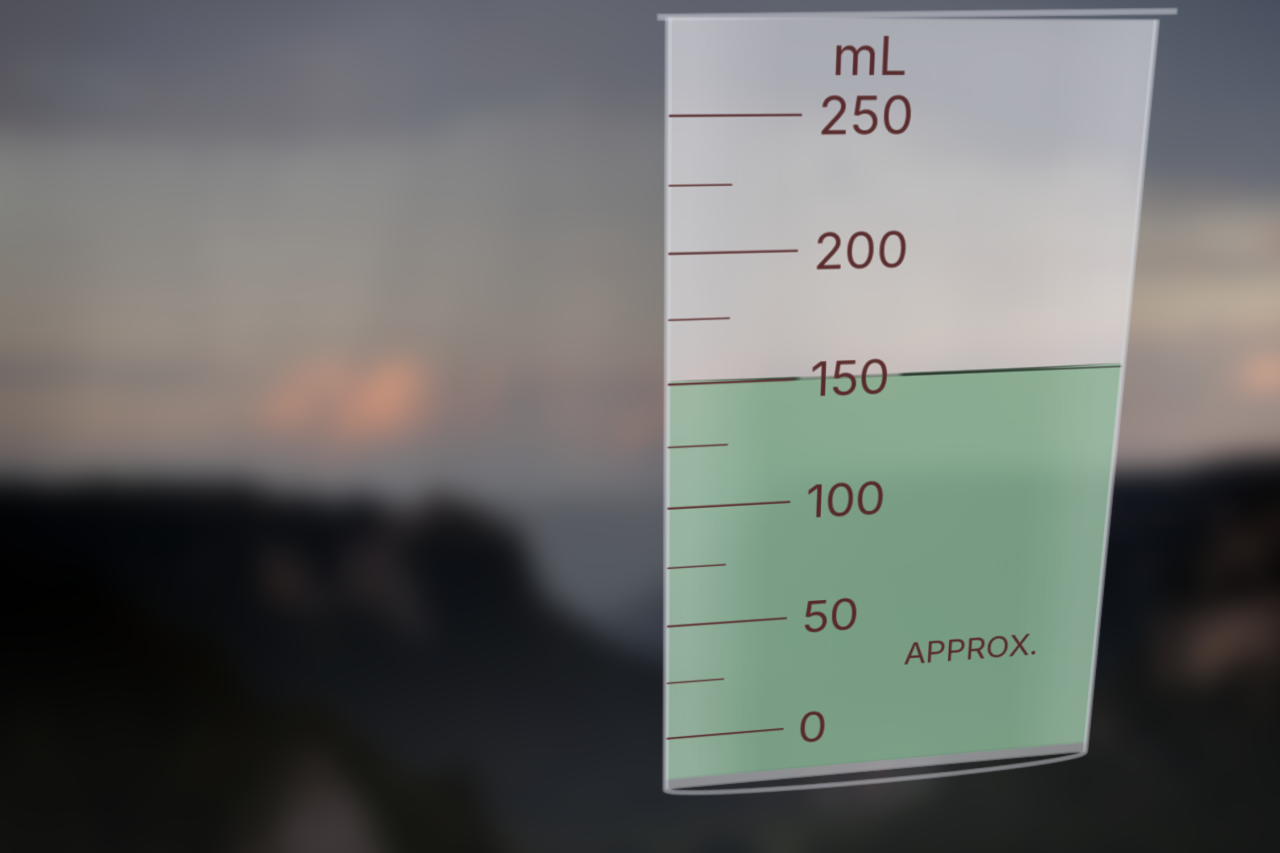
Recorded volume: 150; mL
